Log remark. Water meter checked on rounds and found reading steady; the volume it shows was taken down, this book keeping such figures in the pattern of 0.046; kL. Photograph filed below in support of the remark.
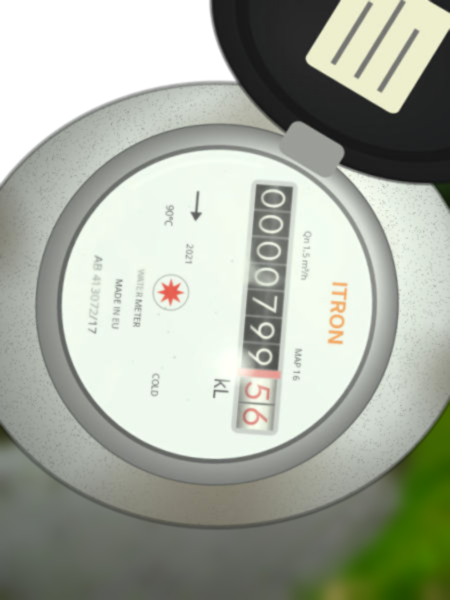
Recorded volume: 799.56; kL
